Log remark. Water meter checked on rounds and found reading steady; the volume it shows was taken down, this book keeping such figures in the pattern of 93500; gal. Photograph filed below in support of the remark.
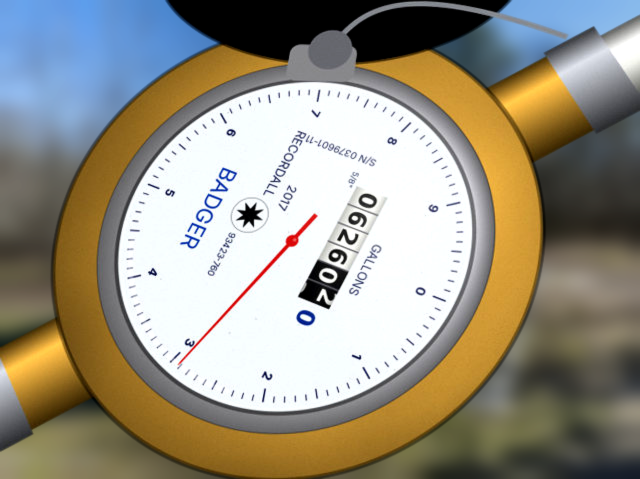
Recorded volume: 626022.9; gal
